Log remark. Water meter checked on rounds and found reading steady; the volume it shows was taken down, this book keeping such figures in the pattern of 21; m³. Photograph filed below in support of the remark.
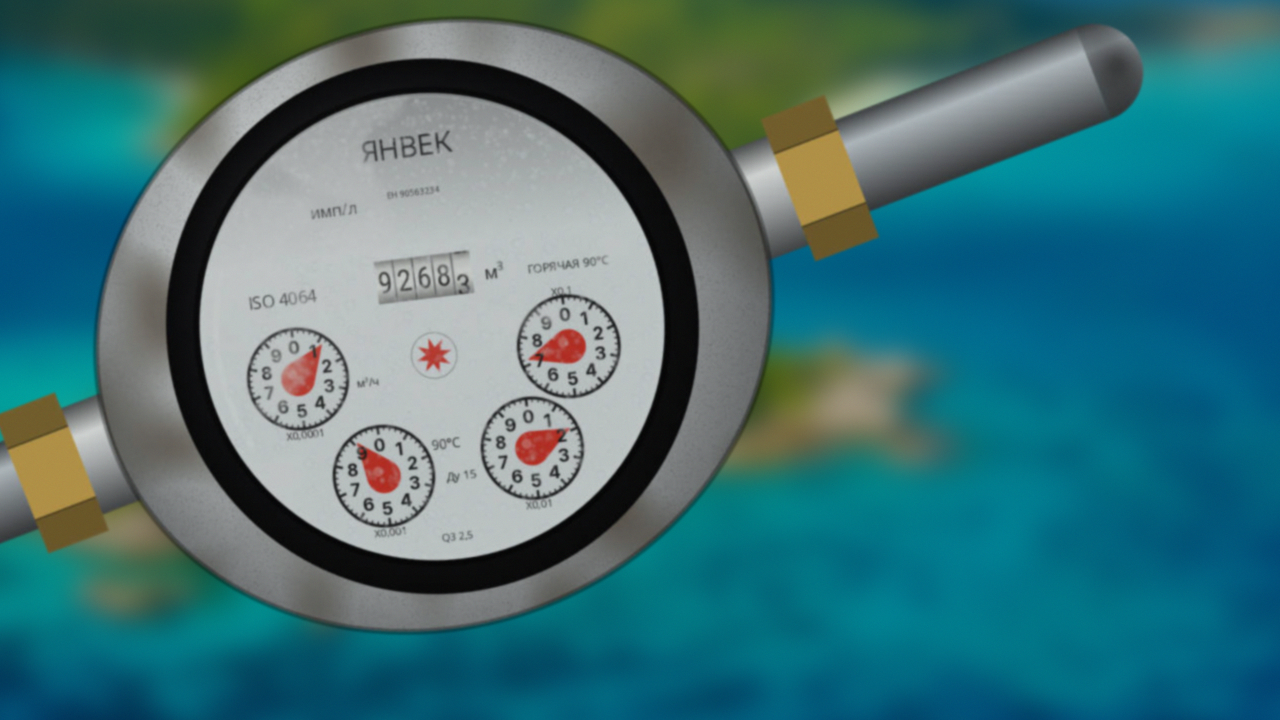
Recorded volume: 92682.7191; m³
